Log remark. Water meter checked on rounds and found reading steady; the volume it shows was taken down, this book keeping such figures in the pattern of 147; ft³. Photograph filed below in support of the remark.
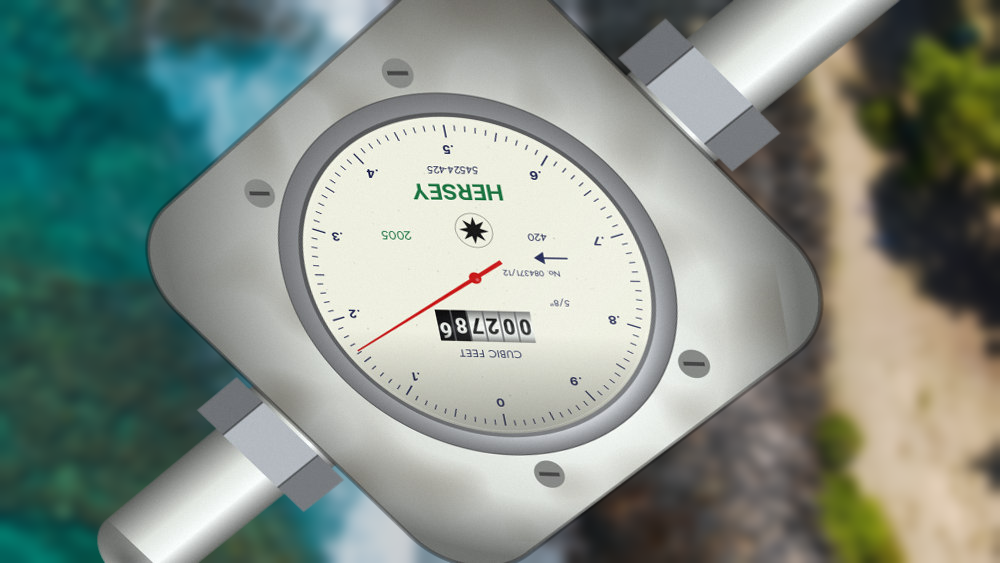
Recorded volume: 2786.16; ft³
